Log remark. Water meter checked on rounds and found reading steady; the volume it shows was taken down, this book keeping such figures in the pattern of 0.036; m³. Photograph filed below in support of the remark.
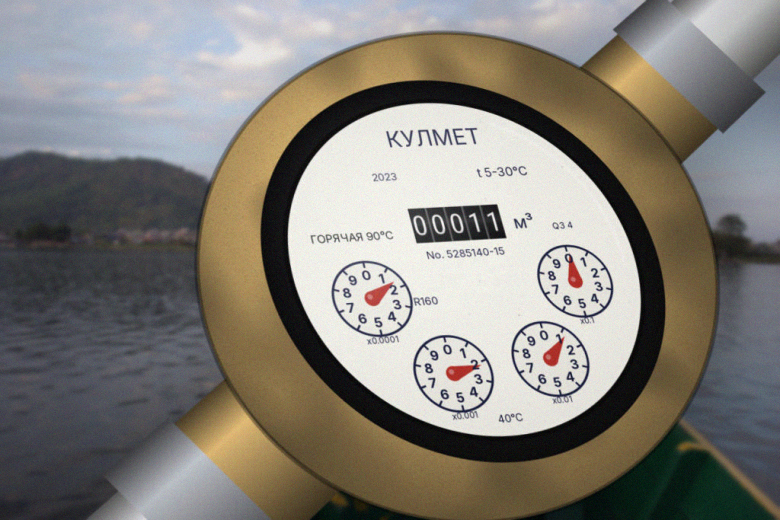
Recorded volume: 11.0121; m³
